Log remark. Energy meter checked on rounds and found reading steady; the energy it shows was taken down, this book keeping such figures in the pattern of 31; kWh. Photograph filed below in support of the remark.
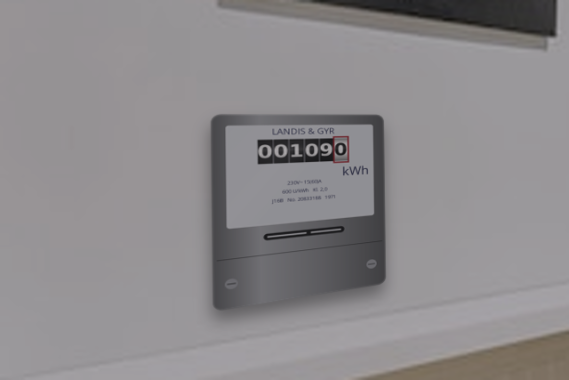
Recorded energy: 109.0; kWh
